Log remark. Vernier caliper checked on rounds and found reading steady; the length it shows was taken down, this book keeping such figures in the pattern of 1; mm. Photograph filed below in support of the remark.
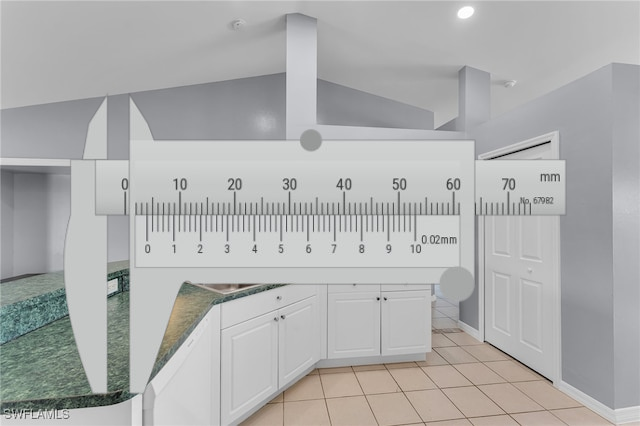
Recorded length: 4.0; mm
